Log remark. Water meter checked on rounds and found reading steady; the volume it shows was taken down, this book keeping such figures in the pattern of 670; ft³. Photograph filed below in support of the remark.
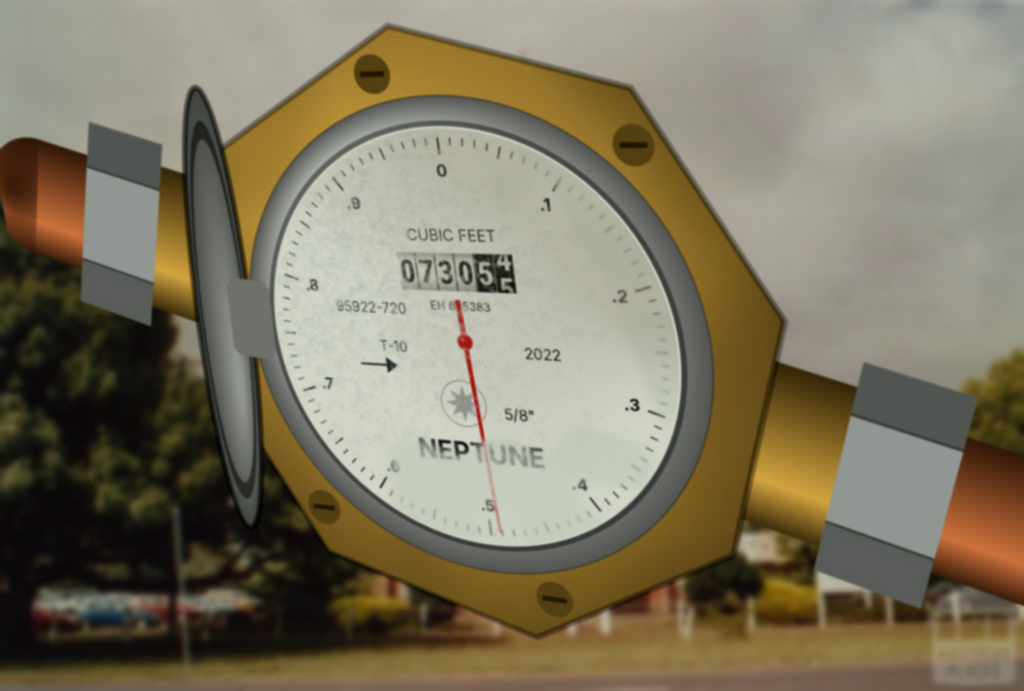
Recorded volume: 73054.49; ft³
